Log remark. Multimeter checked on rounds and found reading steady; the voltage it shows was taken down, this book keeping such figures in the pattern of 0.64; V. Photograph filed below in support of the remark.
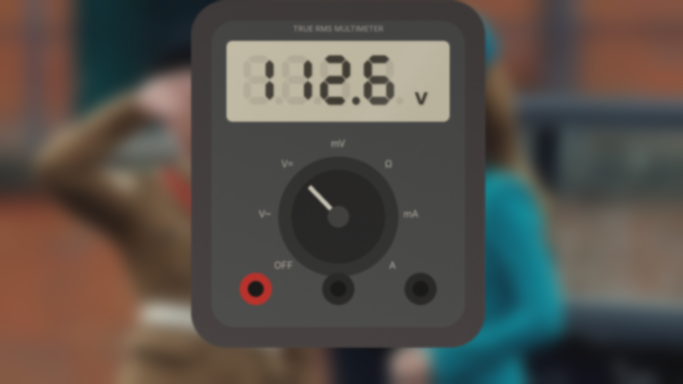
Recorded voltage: 112.6; V
